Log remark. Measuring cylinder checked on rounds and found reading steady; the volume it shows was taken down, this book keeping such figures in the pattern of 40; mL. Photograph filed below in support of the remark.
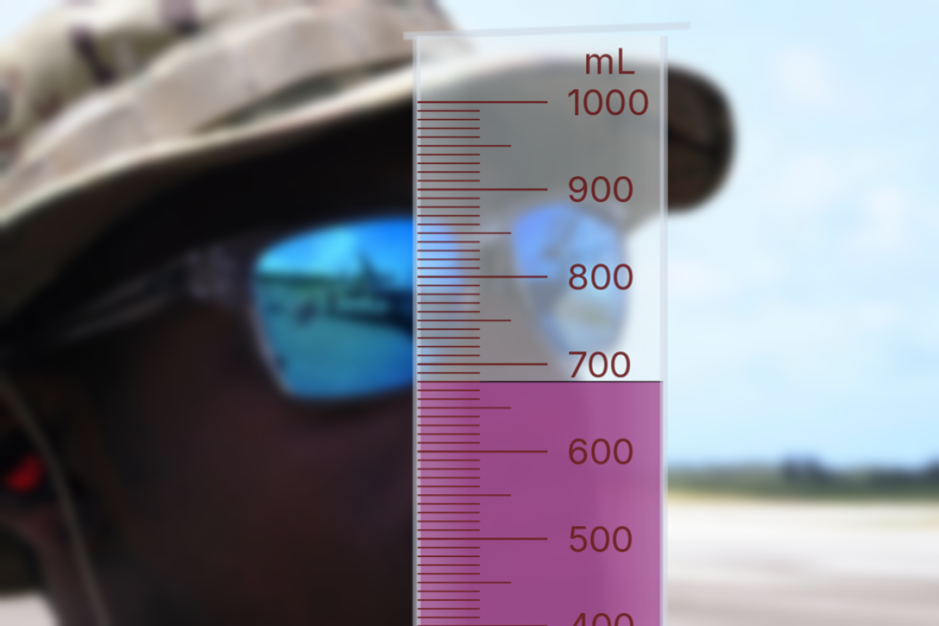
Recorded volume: 680; mL
